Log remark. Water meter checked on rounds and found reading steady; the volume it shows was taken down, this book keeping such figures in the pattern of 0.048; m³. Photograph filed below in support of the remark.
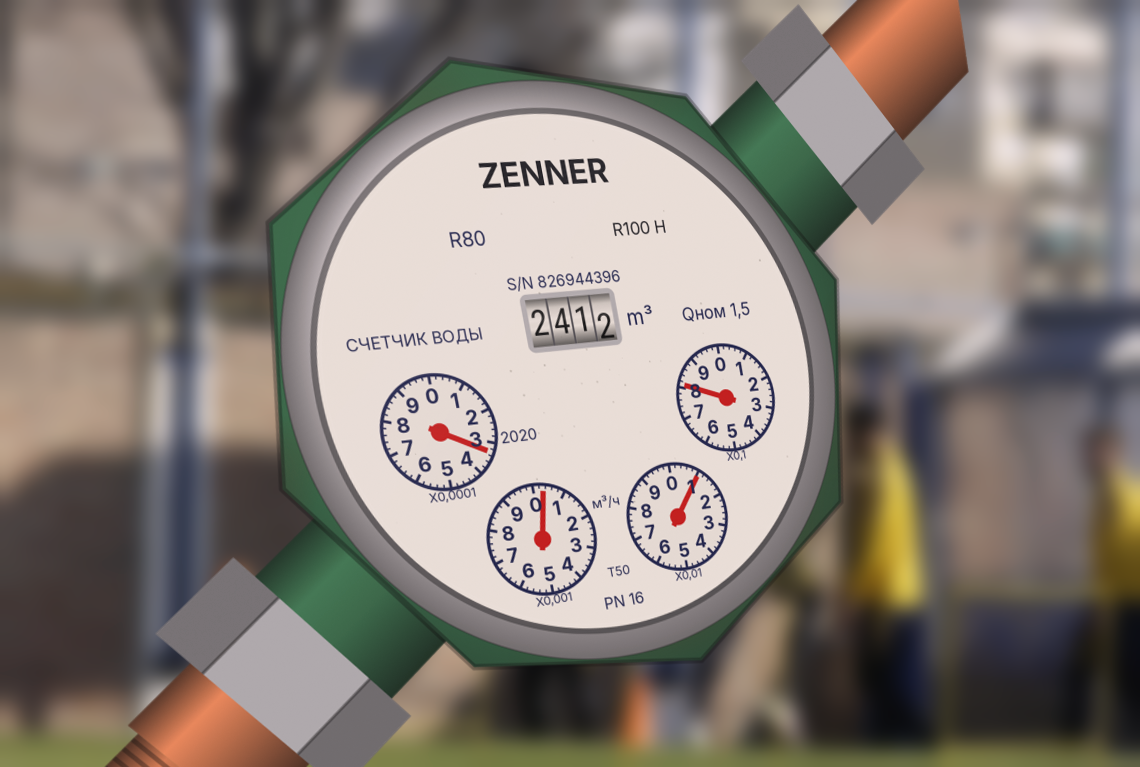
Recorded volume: 2411.8103; m³
